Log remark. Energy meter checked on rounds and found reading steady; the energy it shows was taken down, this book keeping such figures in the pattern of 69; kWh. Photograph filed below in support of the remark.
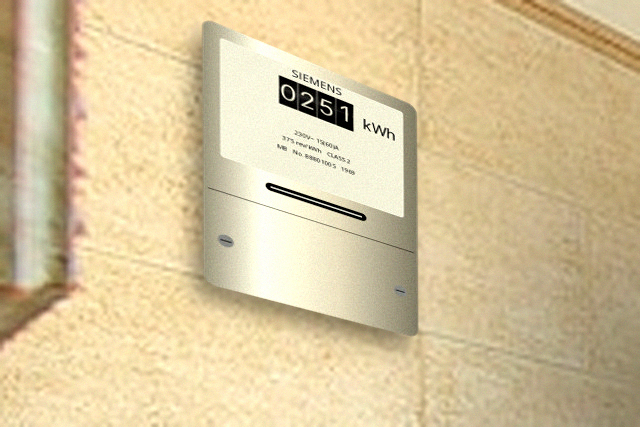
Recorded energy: 251; kWh
